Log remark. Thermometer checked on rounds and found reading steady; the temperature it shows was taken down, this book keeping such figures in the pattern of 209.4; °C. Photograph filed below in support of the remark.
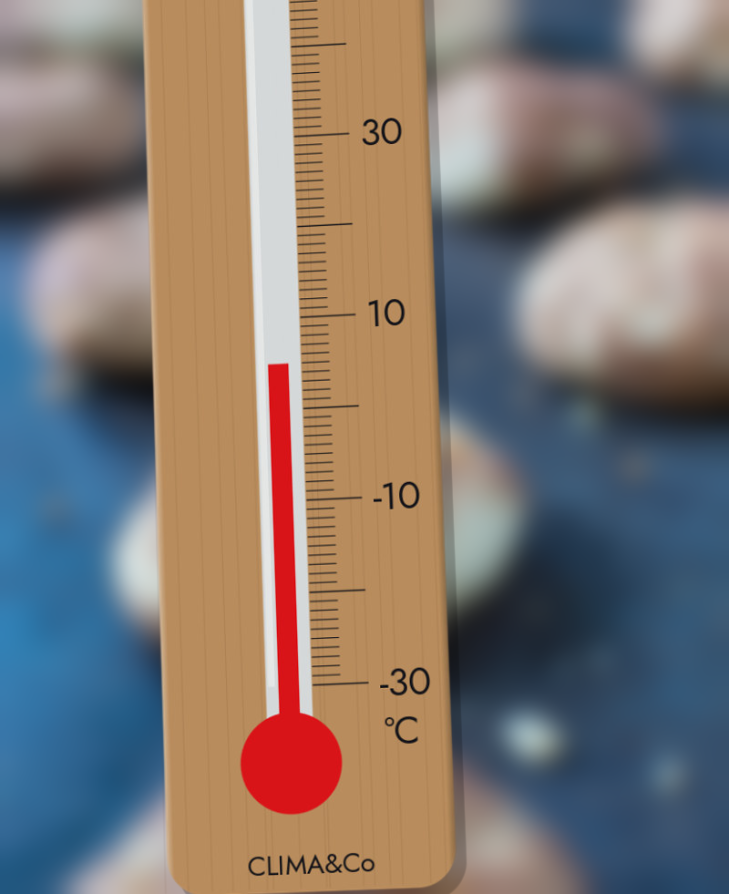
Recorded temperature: 5; °C
